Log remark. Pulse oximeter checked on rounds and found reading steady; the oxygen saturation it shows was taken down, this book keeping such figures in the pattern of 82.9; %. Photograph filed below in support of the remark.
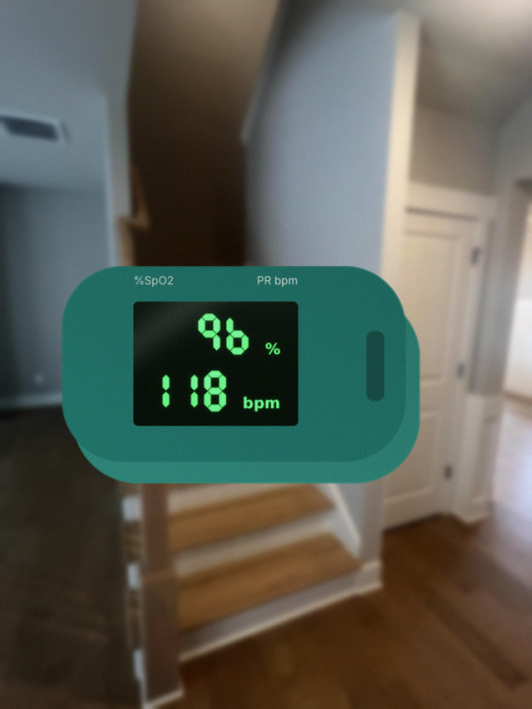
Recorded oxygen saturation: 96; %
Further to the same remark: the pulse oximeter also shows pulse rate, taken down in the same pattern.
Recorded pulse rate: 118; bpm
